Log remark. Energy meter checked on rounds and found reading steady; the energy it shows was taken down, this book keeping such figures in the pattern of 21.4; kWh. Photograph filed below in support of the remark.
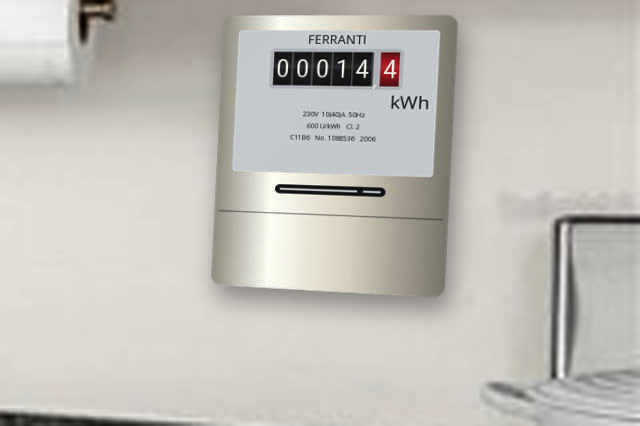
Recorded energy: 14.4; kWh
